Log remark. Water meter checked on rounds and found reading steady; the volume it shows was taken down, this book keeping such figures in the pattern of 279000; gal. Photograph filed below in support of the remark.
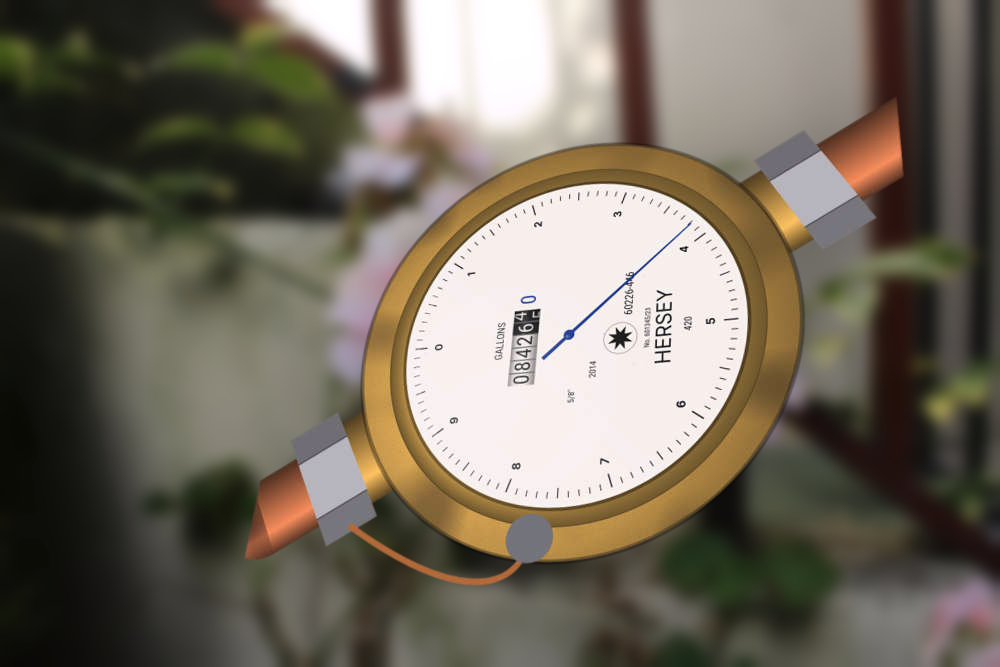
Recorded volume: 842643.8; gal
